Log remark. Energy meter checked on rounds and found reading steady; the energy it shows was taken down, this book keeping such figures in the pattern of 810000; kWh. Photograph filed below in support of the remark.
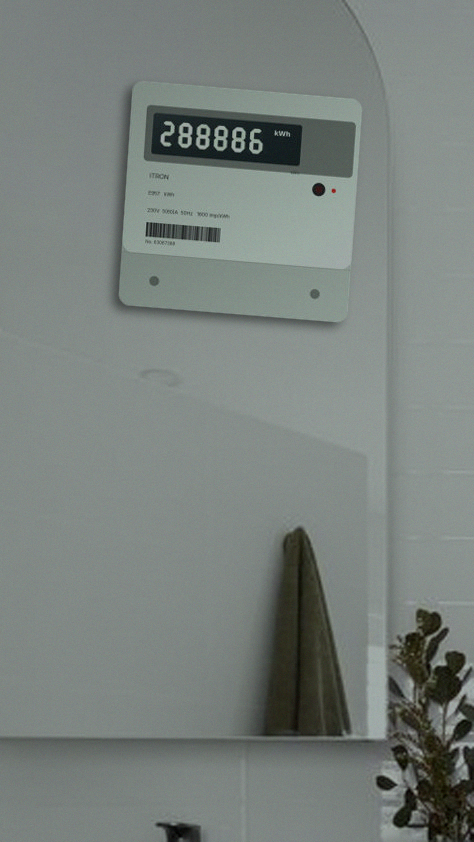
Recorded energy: 288886; kWh
